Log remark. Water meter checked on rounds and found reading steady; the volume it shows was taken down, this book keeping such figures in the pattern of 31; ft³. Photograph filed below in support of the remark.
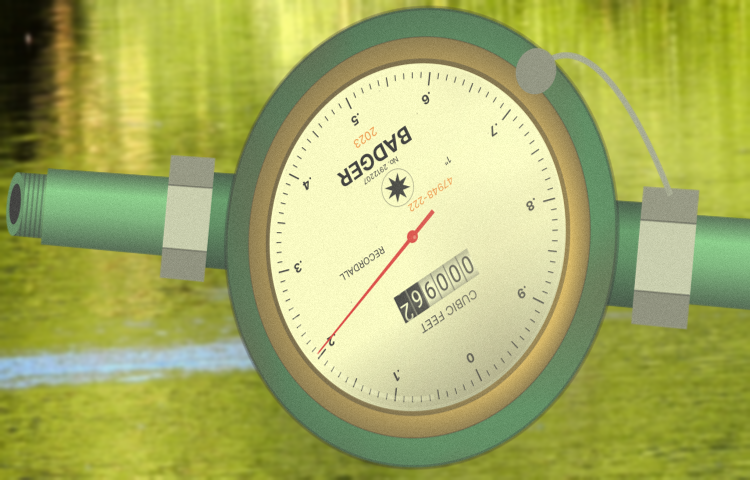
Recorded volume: 962.20; ft³
